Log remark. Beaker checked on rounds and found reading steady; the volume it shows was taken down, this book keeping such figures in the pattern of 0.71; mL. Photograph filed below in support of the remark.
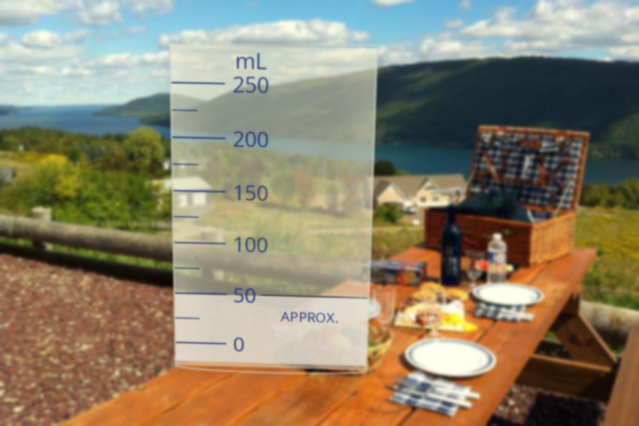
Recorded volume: 50; mL
